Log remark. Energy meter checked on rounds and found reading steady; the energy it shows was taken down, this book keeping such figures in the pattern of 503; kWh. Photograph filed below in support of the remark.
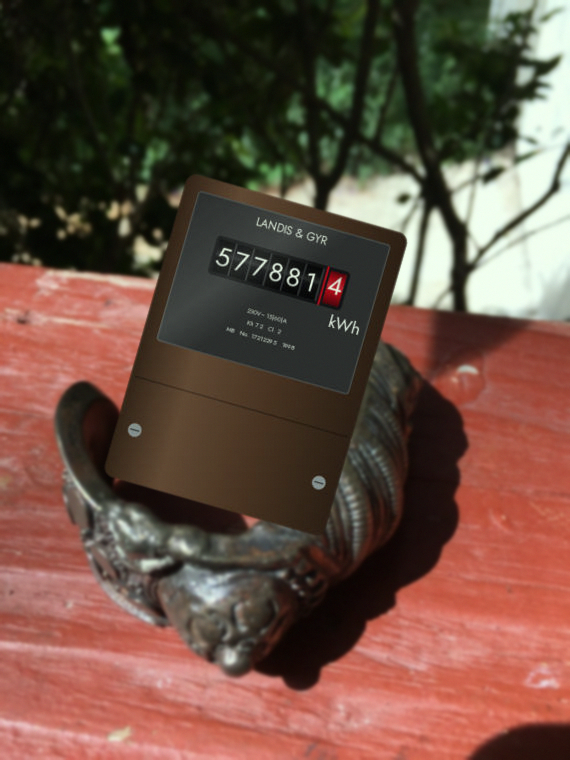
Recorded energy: 577881.4; kWh
